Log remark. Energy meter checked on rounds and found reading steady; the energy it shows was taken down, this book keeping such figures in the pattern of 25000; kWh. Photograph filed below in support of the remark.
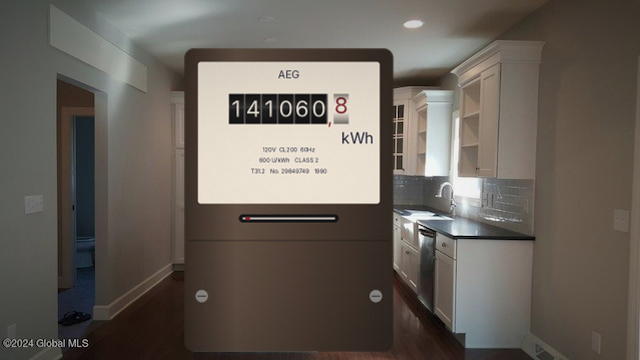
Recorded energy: 141060.8; kWh
